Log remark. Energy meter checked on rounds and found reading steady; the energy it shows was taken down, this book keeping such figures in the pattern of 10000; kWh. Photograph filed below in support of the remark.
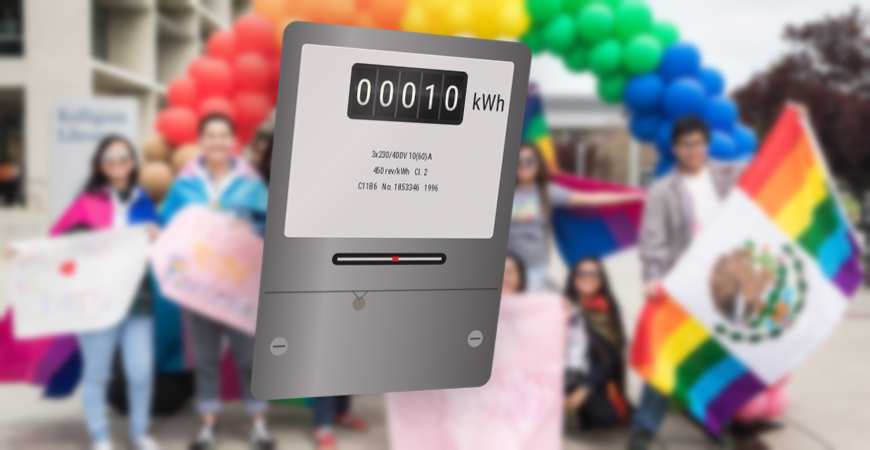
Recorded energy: 10; kWh
